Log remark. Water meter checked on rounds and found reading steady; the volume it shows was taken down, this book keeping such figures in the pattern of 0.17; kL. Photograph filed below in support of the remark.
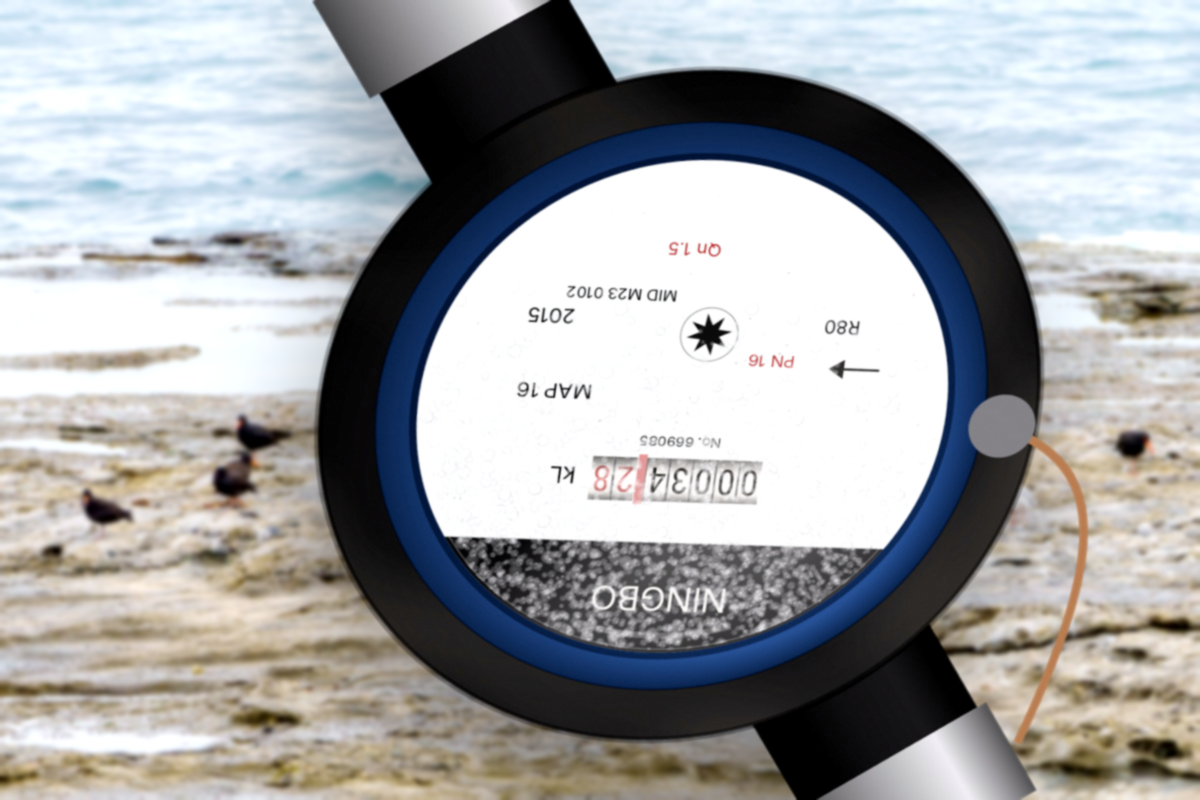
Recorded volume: 34.28; kL
